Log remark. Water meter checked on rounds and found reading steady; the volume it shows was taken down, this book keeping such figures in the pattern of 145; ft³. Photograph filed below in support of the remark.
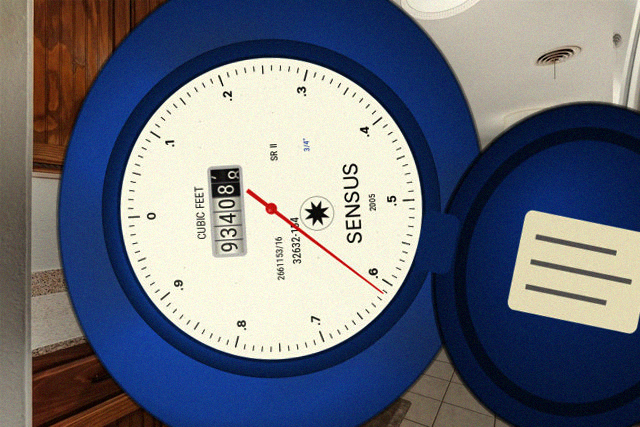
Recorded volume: 934087.61; ft³
